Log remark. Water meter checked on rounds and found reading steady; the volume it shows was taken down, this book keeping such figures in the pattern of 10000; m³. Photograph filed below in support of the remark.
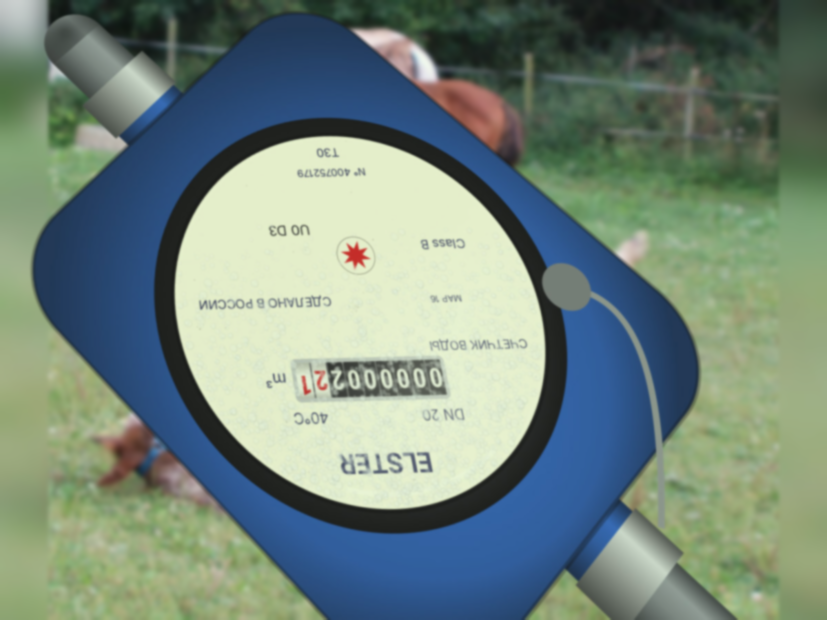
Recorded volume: 2.21; m³
